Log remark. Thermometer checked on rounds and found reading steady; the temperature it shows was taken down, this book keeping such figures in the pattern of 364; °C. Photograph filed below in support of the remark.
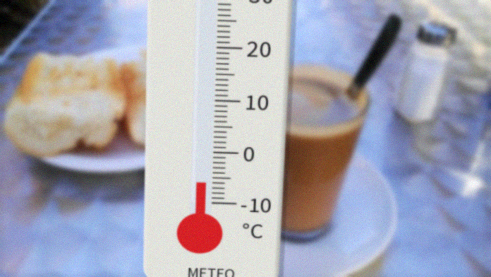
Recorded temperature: -6; °C
